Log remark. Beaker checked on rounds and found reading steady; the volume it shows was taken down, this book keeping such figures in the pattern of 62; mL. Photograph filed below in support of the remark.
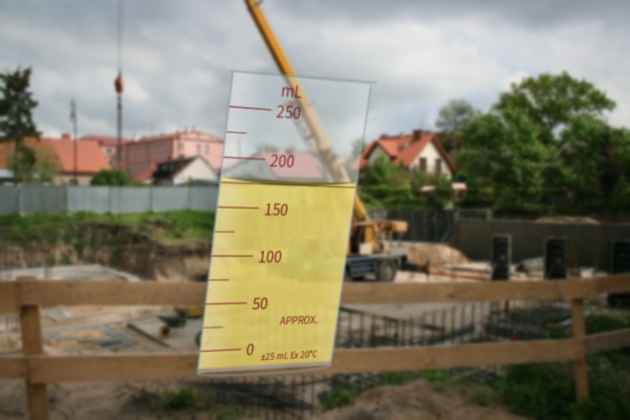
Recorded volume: 175; mL
